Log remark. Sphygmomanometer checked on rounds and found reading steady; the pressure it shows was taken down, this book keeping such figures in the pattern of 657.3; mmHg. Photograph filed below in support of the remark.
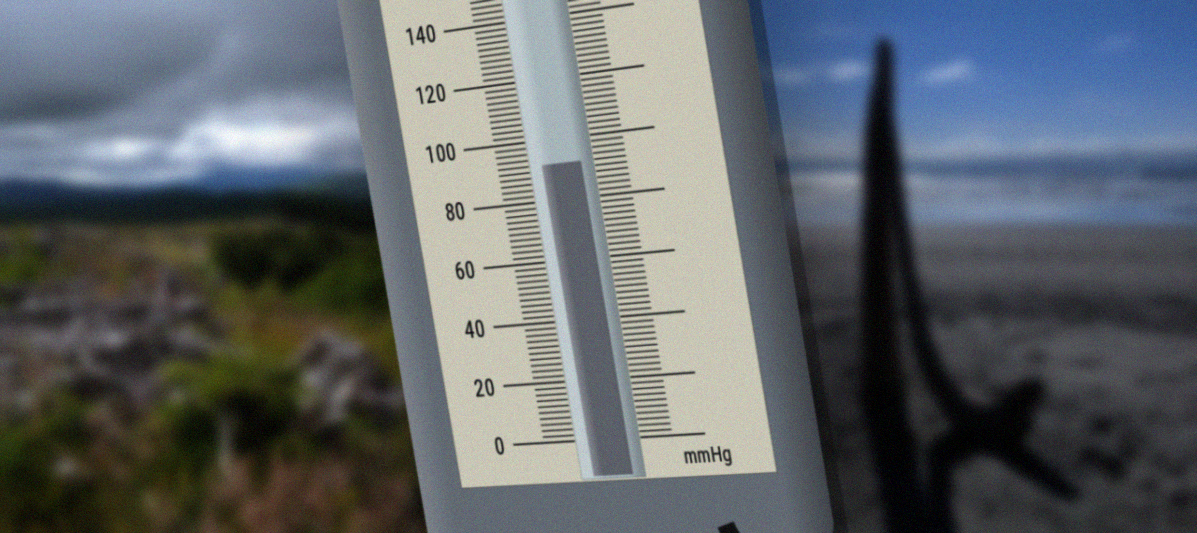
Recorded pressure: 92; mmHg
